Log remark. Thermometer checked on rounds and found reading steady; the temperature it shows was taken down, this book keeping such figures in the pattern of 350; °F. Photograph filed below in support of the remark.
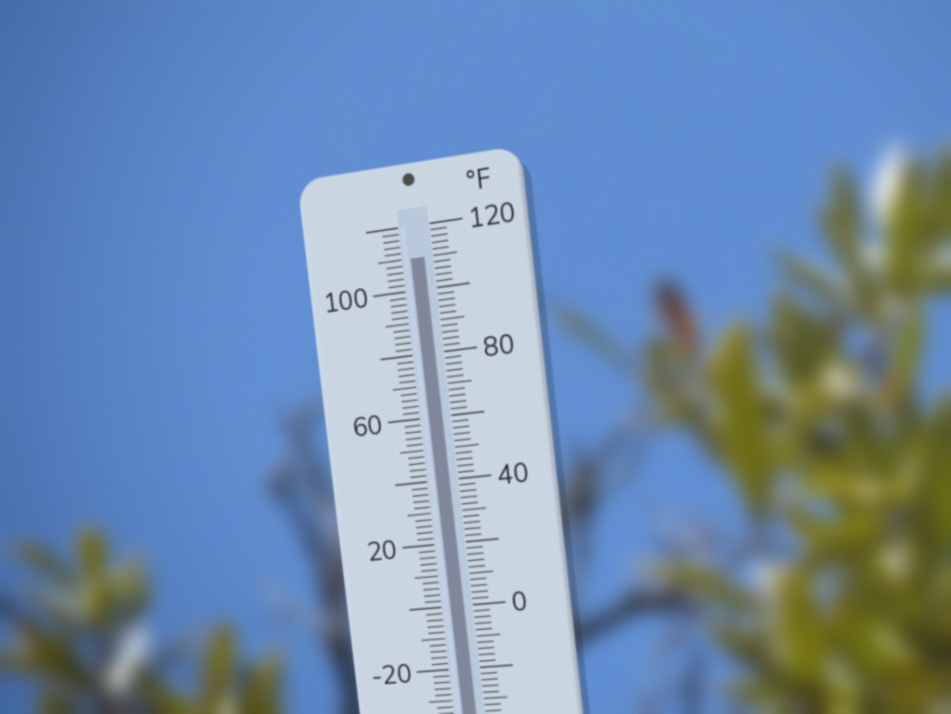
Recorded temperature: 110; °F
